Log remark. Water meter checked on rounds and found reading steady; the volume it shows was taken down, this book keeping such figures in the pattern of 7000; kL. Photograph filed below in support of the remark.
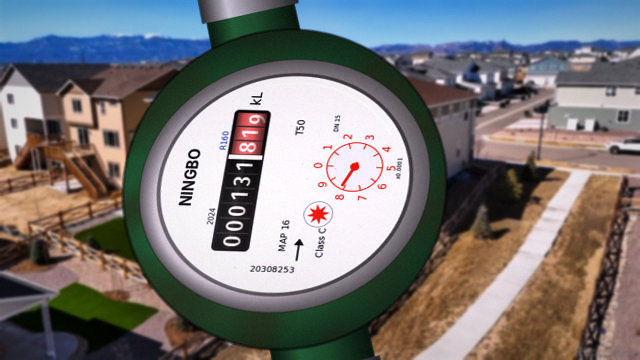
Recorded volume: 131.8188; kL
